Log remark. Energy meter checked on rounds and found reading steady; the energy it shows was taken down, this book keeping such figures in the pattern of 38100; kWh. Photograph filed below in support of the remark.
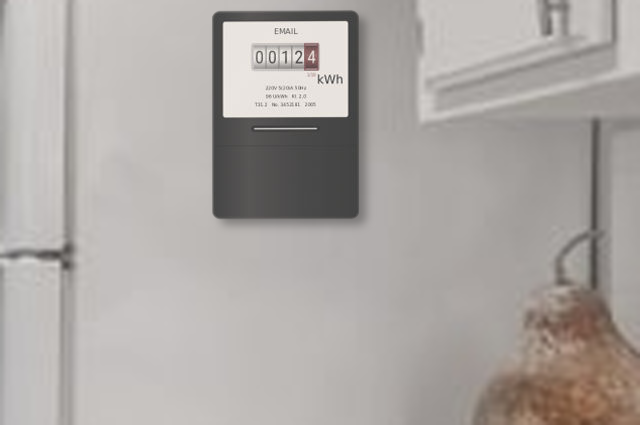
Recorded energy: 12.4; kWh
